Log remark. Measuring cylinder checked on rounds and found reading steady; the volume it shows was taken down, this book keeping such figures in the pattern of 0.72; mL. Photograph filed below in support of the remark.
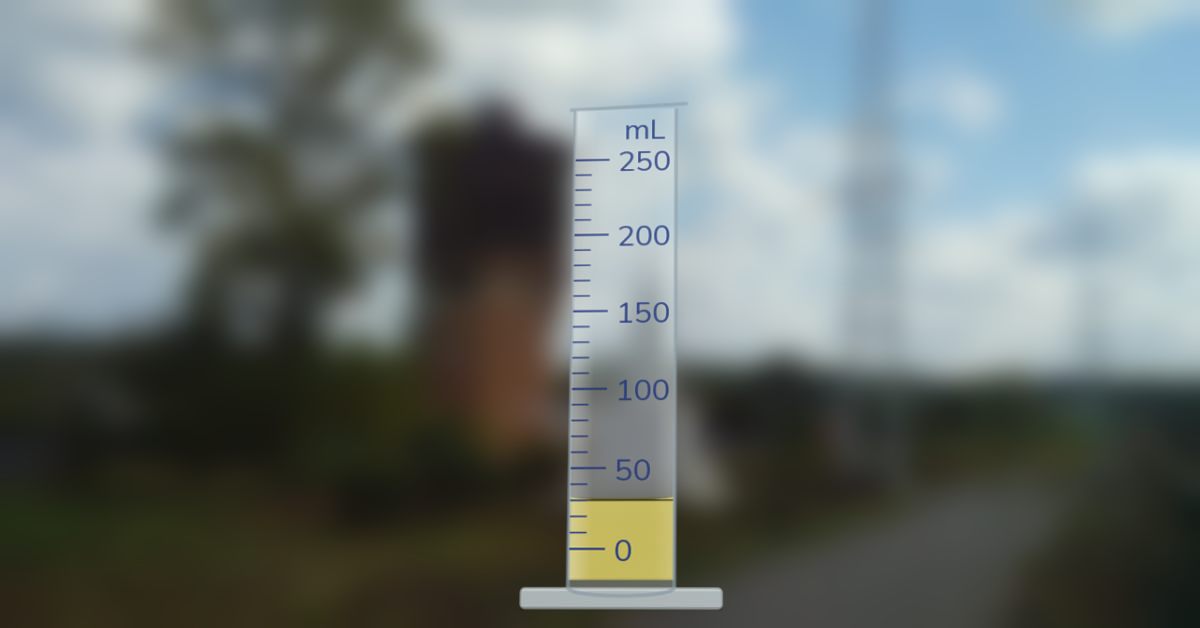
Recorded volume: 30; mL
